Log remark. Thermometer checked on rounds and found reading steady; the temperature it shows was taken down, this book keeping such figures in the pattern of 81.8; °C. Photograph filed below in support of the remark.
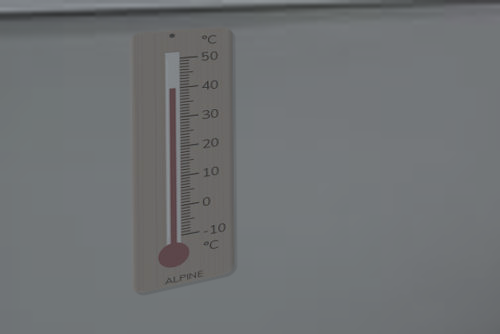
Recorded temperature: 40; °C
